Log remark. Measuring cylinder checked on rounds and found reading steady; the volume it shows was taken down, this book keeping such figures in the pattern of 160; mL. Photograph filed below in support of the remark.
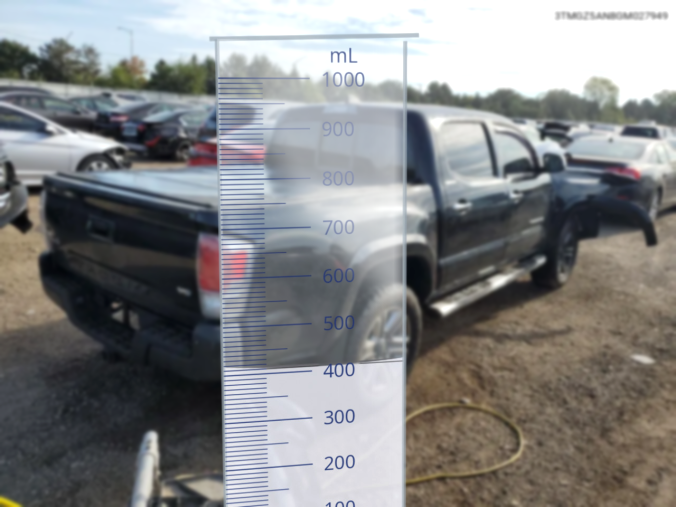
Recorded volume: 410; mL
